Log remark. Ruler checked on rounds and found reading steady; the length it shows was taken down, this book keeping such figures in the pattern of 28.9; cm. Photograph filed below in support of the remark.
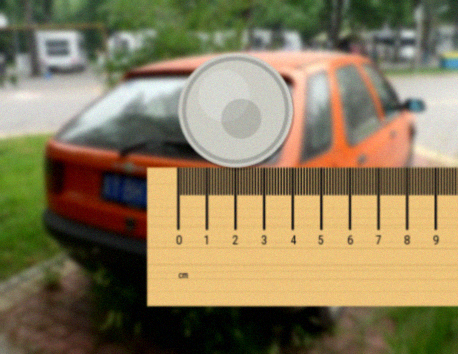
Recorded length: 4; cm
